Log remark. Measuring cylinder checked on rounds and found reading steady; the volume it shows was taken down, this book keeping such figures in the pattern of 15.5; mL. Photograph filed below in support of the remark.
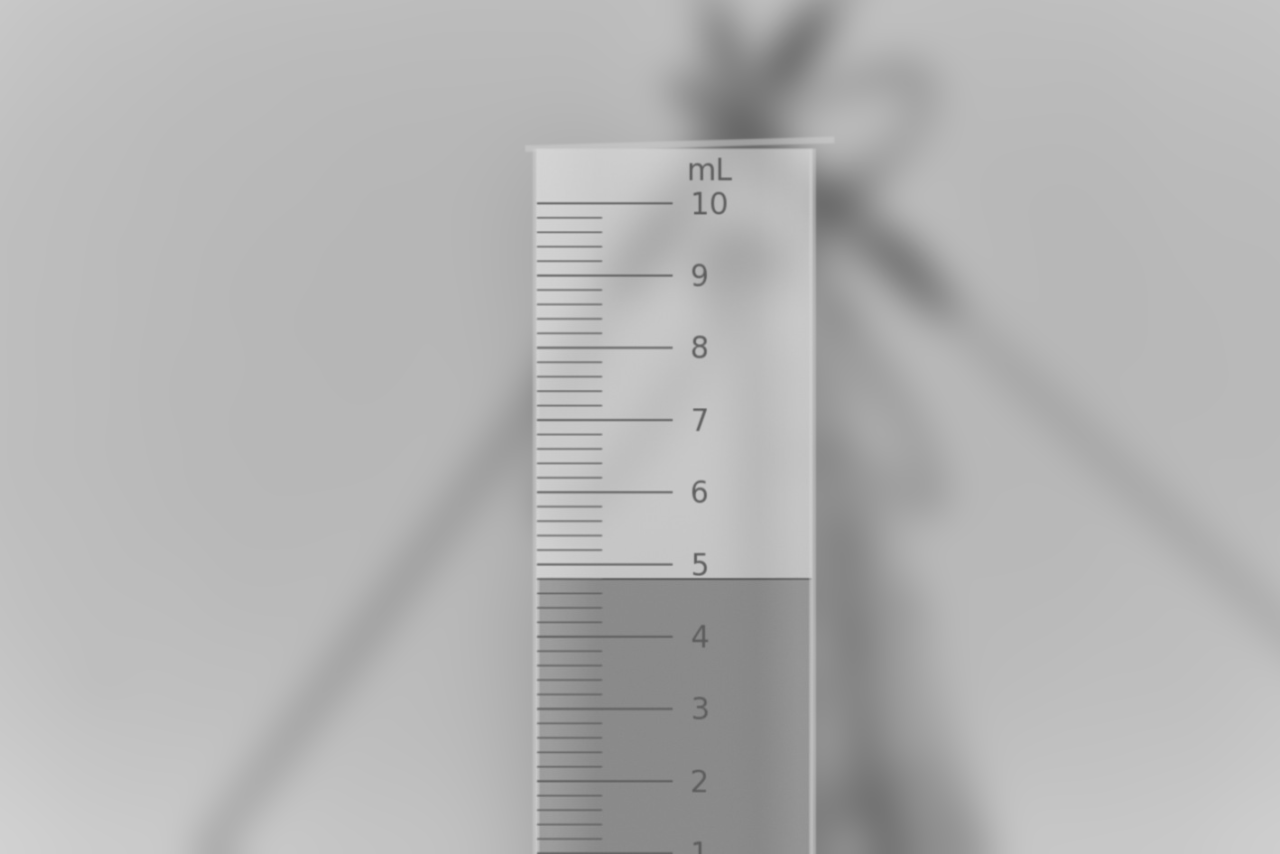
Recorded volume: 4.8; mL
